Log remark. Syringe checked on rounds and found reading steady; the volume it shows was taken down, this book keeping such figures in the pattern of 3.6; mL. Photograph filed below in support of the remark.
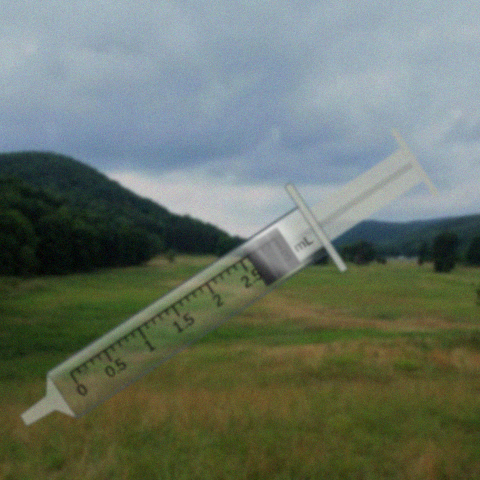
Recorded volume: 2.6; mL
